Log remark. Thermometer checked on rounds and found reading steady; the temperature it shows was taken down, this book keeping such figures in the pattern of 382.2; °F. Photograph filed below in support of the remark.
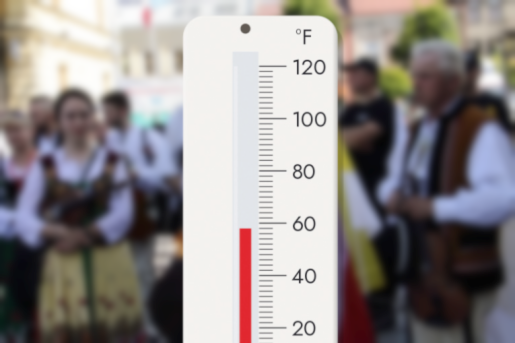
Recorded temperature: 58; °F
